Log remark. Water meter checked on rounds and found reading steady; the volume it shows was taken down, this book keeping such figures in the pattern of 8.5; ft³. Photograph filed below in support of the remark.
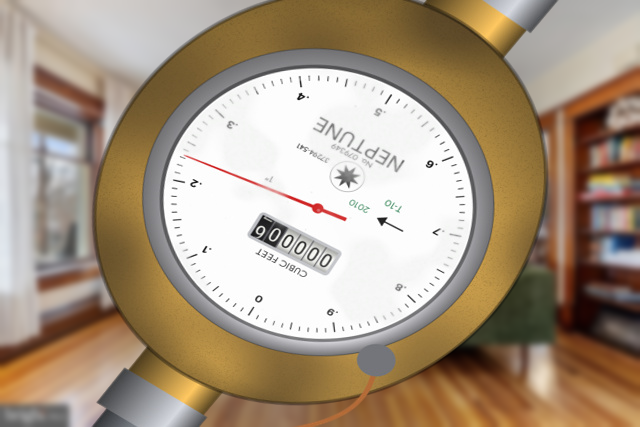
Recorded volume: 6.23; ft³
